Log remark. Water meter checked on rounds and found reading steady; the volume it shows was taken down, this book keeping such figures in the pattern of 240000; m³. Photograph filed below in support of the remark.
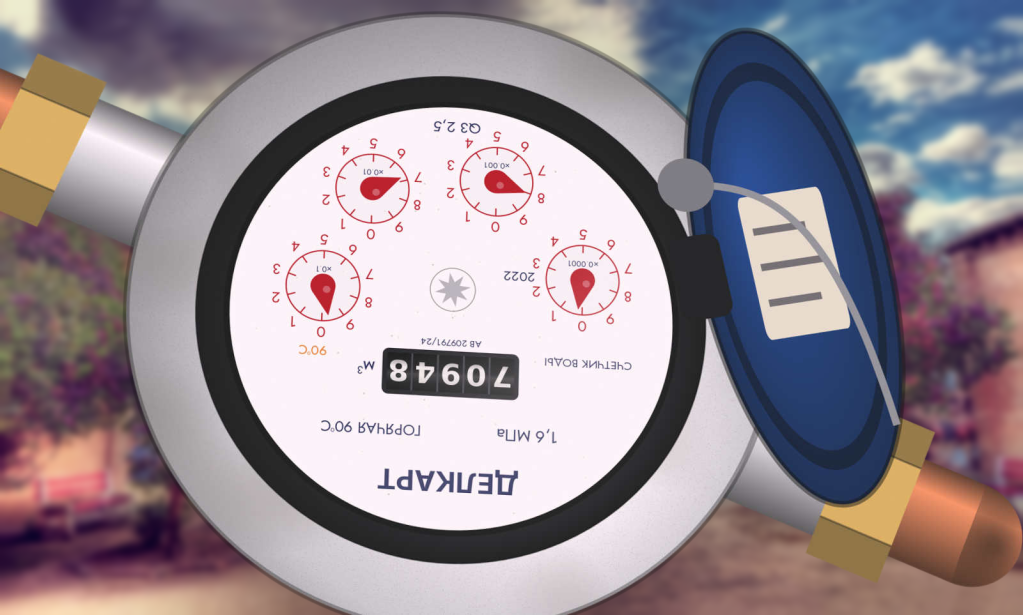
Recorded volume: 70947.9680; m³
